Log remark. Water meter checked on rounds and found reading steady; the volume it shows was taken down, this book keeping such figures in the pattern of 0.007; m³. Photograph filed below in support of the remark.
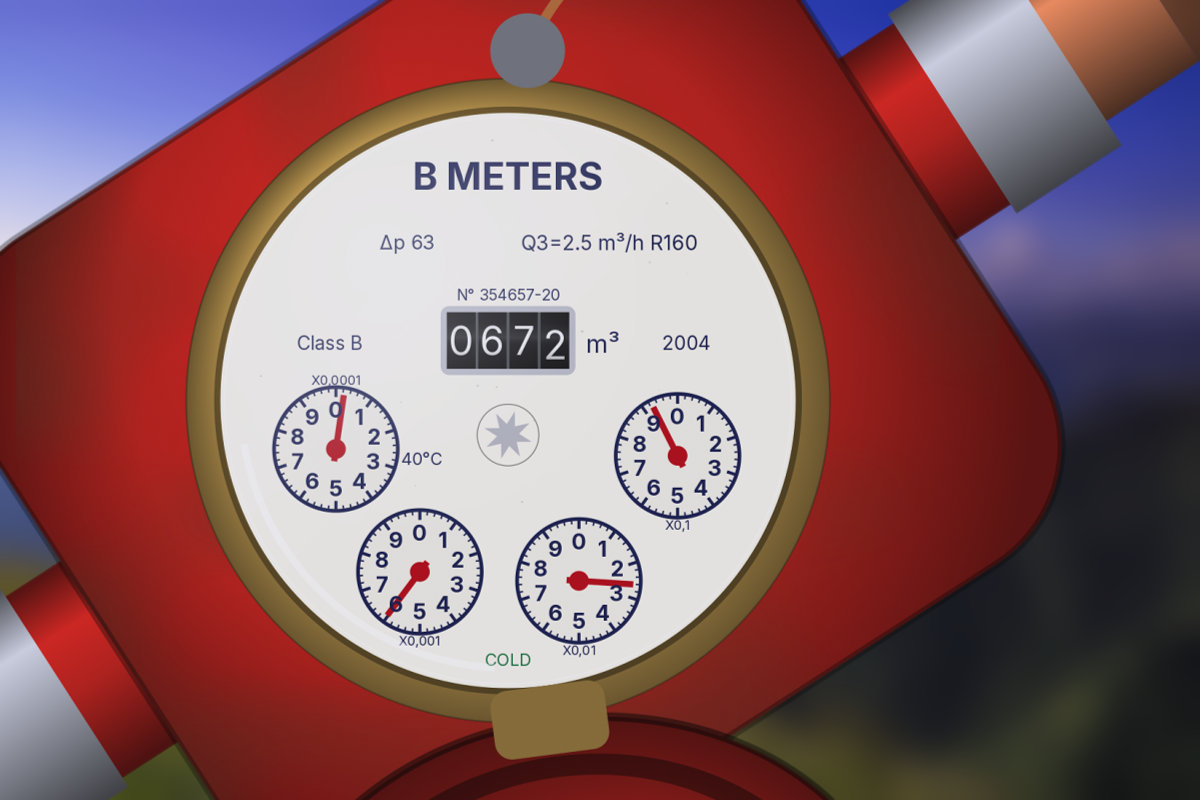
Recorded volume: 671.9260; m³
